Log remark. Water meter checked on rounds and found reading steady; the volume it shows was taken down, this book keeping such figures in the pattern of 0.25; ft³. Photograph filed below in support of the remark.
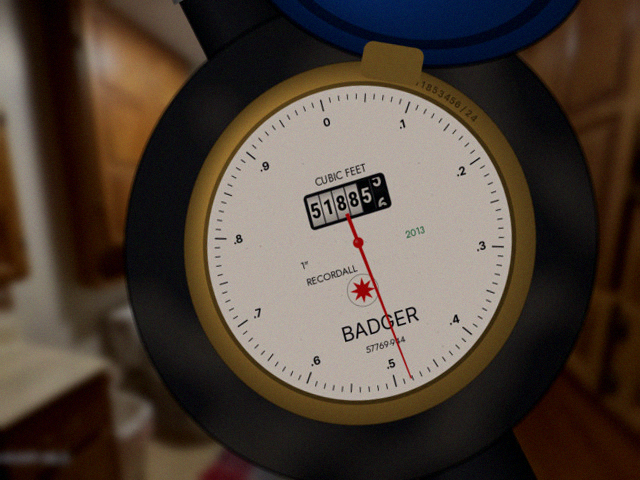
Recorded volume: 518855.48; ft³
